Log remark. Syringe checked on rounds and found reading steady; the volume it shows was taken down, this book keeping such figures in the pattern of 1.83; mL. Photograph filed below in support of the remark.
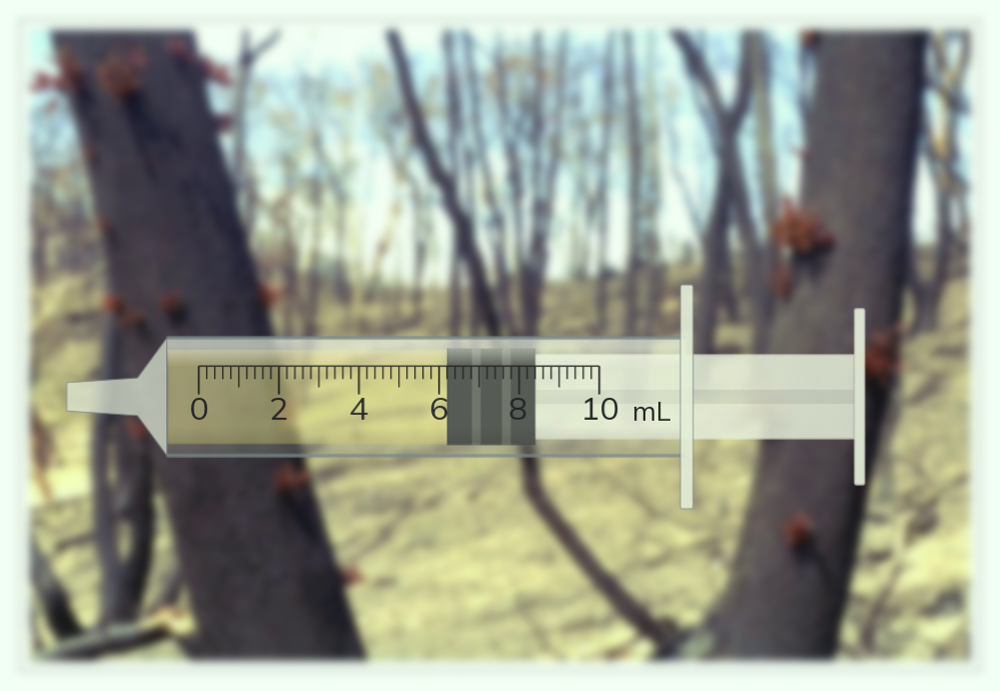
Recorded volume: 6.2; mL
